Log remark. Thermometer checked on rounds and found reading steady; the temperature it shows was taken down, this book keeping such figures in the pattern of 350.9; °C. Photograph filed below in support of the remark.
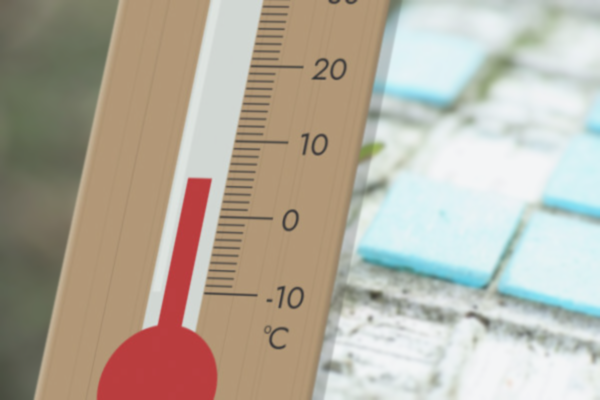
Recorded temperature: 5; °C
